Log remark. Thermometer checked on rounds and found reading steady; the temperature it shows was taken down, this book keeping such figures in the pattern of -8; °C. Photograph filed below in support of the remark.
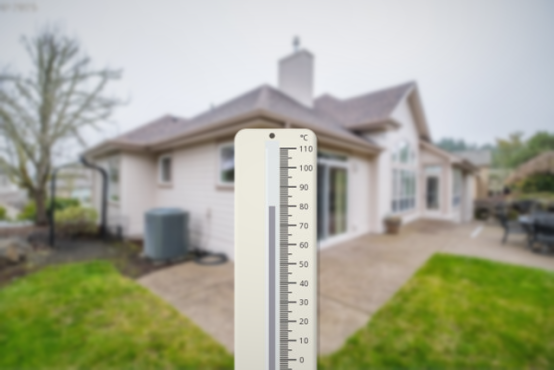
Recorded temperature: 80; °C
